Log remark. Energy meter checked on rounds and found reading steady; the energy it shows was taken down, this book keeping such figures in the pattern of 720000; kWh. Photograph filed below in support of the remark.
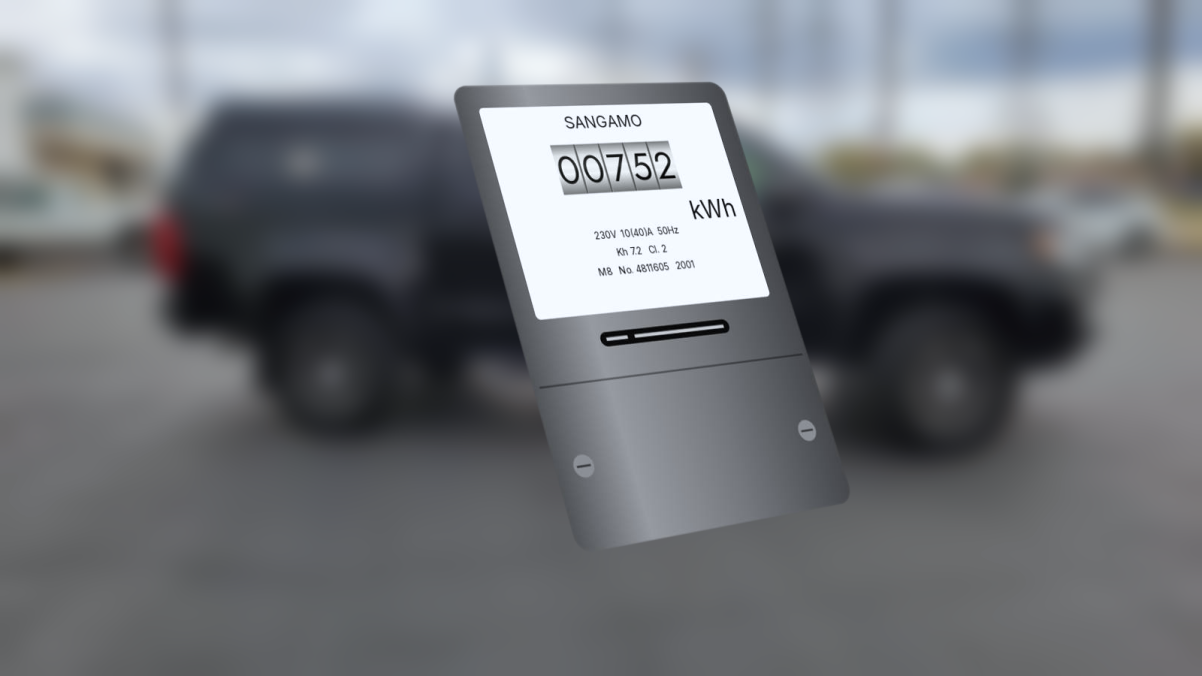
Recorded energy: 752; kWh
